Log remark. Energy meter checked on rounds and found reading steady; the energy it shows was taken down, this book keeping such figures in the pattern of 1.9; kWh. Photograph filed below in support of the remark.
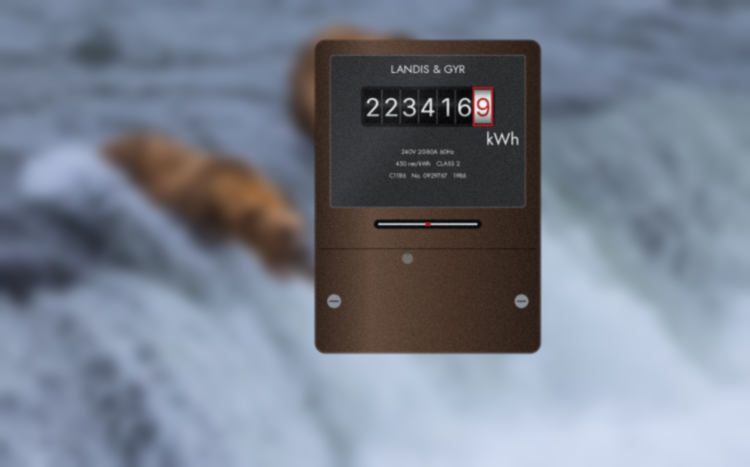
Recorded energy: 223416.9; kWh
